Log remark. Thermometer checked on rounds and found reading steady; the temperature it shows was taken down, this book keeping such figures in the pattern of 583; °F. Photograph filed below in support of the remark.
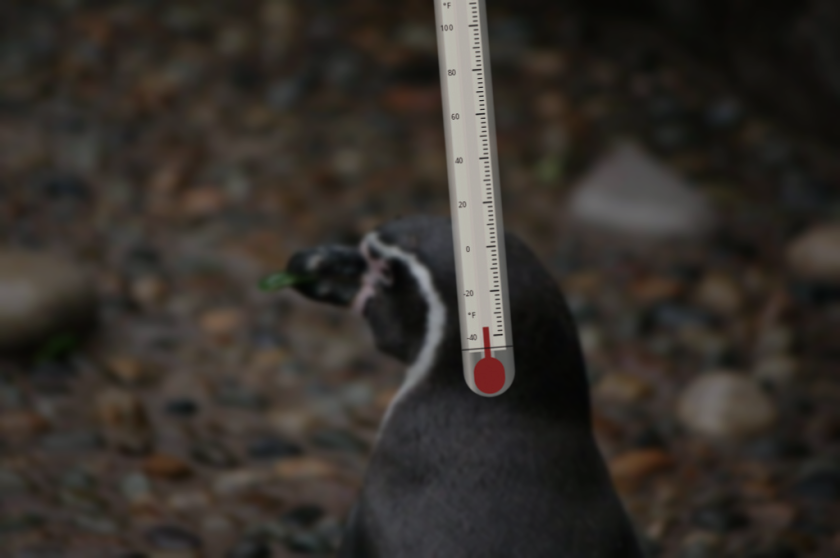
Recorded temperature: -36; °F
